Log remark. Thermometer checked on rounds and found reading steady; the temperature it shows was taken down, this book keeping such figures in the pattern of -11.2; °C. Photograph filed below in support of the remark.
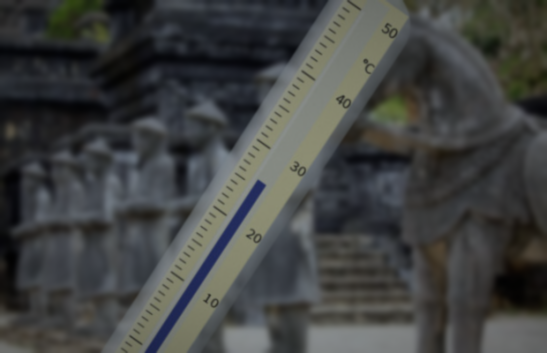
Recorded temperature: 26; °C
